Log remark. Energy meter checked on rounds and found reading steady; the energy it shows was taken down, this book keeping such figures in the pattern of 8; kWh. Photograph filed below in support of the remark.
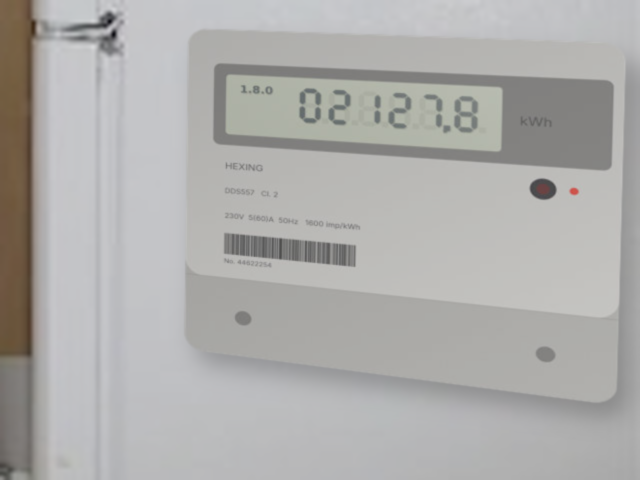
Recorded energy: 2127.8; kWh
